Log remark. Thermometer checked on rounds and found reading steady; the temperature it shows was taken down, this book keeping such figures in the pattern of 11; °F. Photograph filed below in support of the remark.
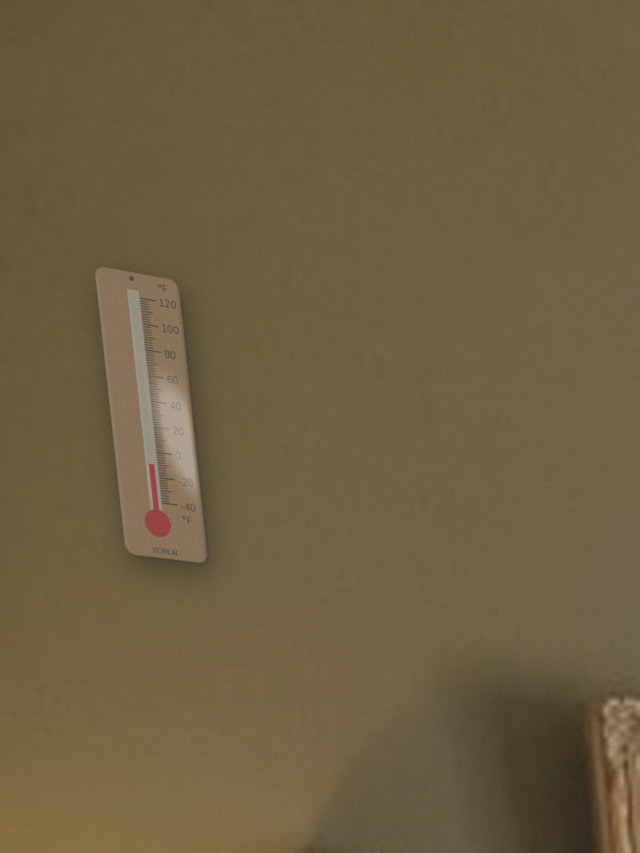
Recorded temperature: -10; °F
